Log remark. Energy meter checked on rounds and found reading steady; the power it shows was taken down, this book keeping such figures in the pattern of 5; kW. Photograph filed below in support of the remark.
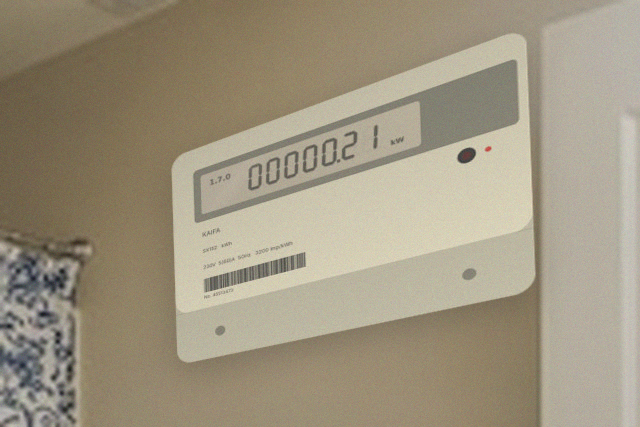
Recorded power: 0.21; kW
